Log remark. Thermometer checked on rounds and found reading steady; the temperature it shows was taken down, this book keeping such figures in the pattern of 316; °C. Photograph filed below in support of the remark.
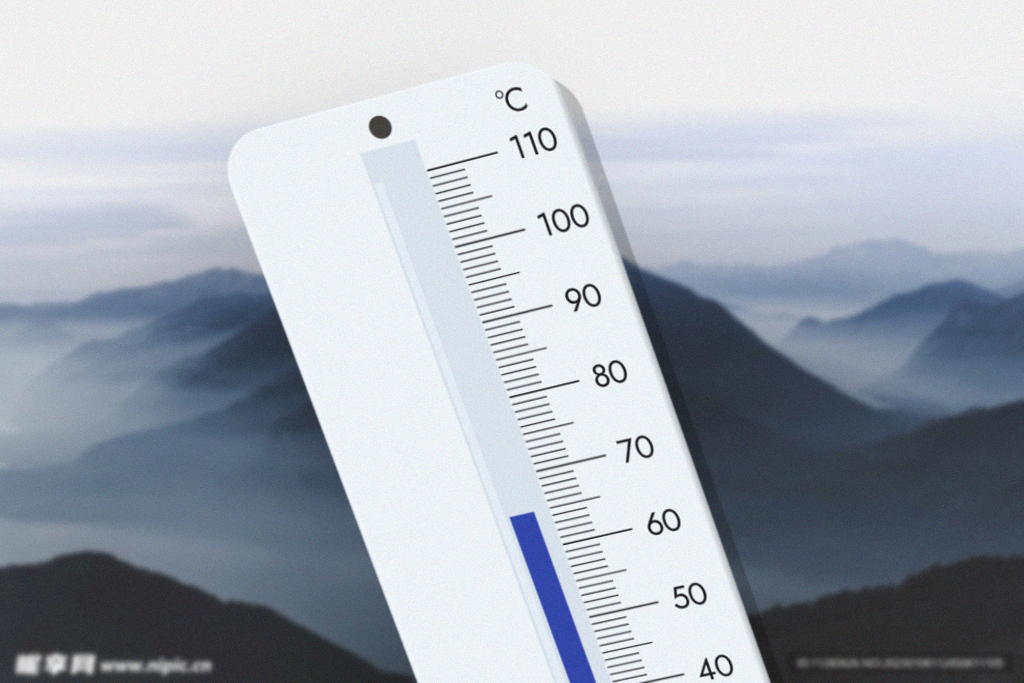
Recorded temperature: 65; °C
